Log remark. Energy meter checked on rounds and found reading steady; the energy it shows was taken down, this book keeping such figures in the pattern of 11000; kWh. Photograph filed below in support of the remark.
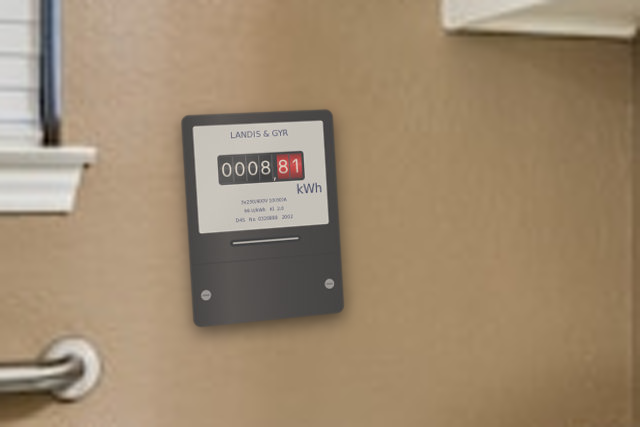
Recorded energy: 8.81; kWh
